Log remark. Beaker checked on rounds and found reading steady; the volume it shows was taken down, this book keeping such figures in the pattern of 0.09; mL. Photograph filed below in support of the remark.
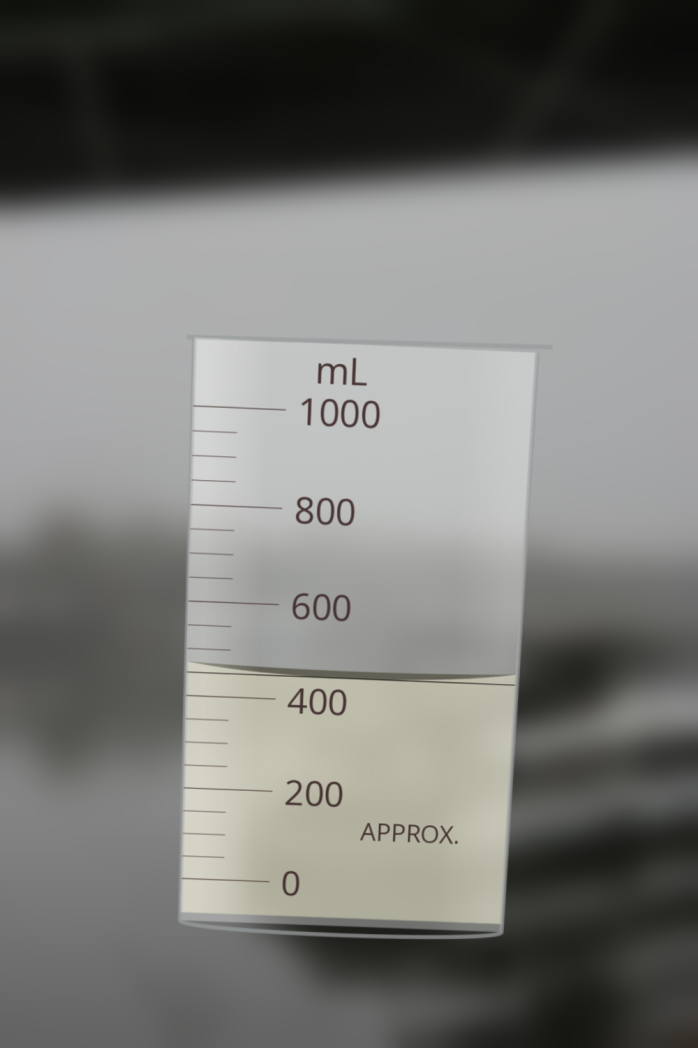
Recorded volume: 450; mL
